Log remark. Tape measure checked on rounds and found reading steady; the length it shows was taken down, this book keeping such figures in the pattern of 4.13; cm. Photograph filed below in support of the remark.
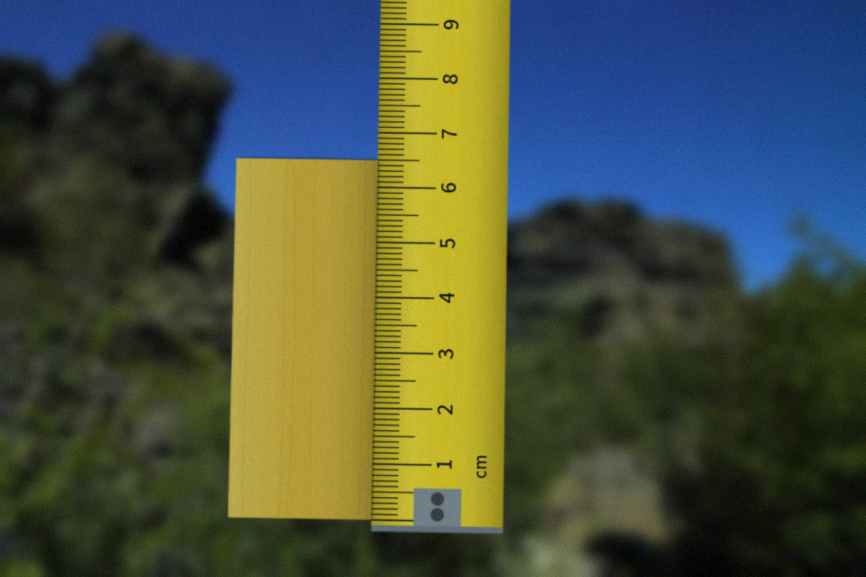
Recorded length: 6.5; cm
